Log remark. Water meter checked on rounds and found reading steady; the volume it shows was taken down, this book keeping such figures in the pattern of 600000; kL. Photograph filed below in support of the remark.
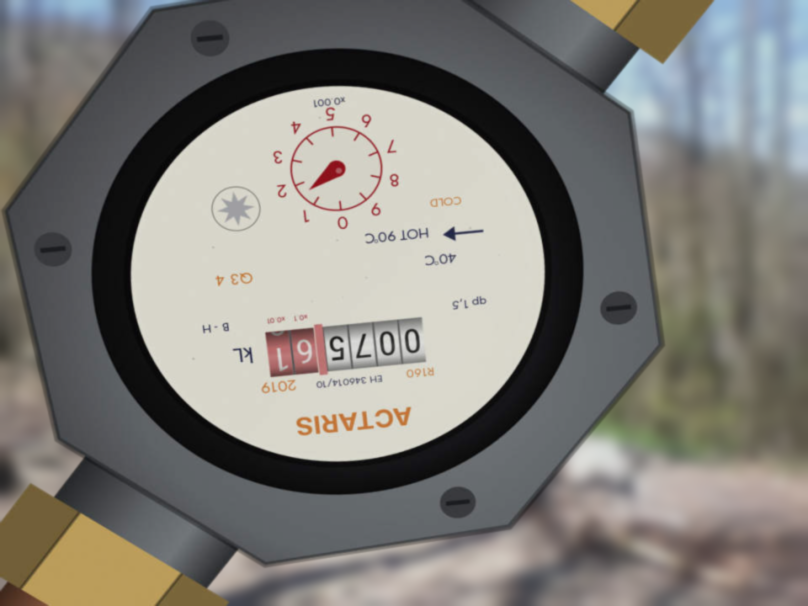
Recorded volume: 75.611; kL
